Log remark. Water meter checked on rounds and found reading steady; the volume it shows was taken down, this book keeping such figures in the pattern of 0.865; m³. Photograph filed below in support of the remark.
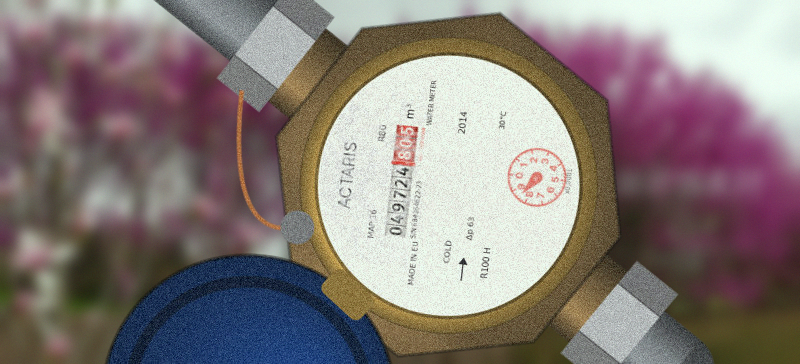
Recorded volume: 49724.8058; m³
